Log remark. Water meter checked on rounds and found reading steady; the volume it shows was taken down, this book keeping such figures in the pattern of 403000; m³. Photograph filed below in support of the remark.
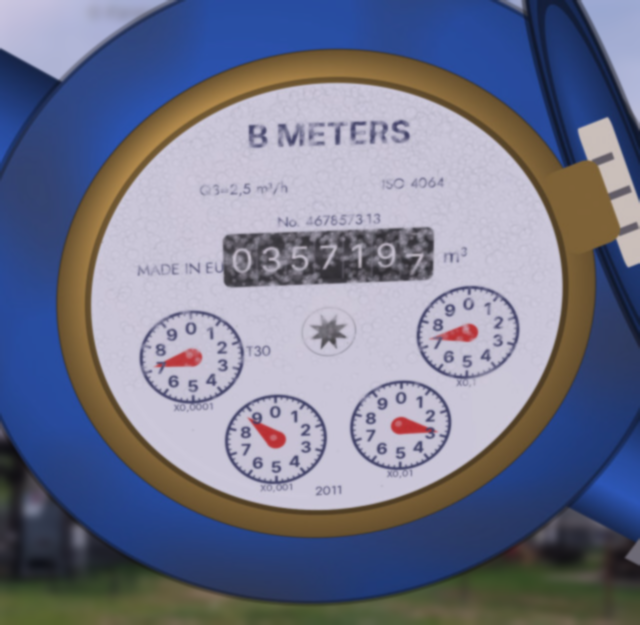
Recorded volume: 357196.7287; m³
